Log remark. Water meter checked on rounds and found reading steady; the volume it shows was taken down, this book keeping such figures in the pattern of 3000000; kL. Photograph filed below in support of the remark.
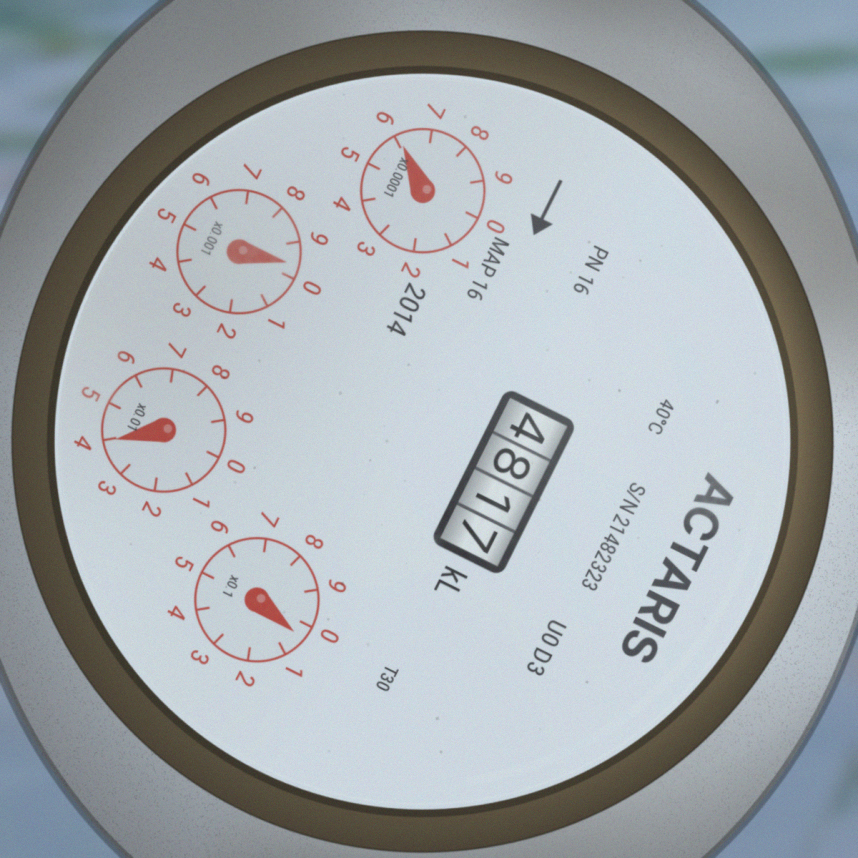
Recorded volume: 4817.0396; kL
